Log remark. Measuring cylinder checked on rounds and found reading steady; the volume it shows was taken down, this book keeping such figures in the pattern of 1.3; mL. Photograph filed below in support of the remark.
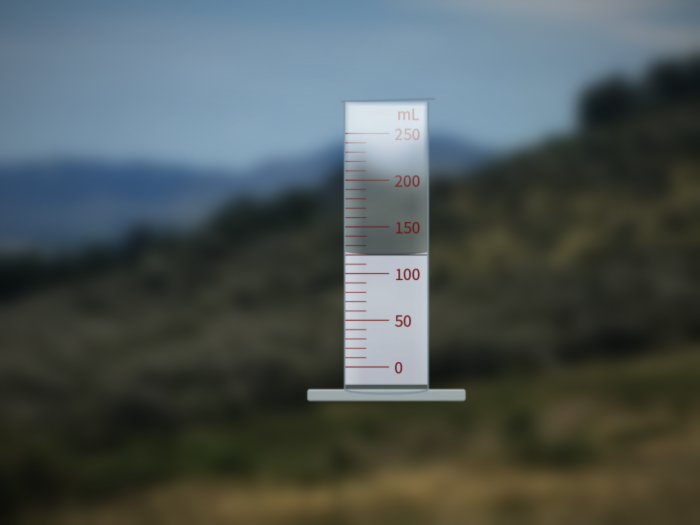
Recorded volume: 120; mL
